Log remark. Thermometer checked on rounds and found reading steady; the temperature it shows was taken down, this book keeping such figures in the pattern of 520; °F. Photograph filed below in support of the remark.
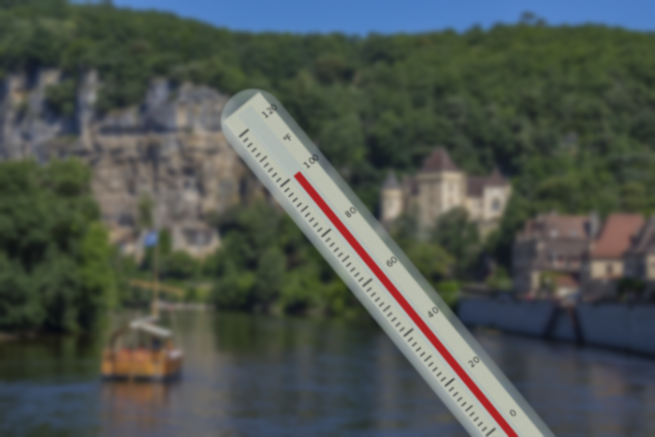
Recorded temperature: 100; °F
